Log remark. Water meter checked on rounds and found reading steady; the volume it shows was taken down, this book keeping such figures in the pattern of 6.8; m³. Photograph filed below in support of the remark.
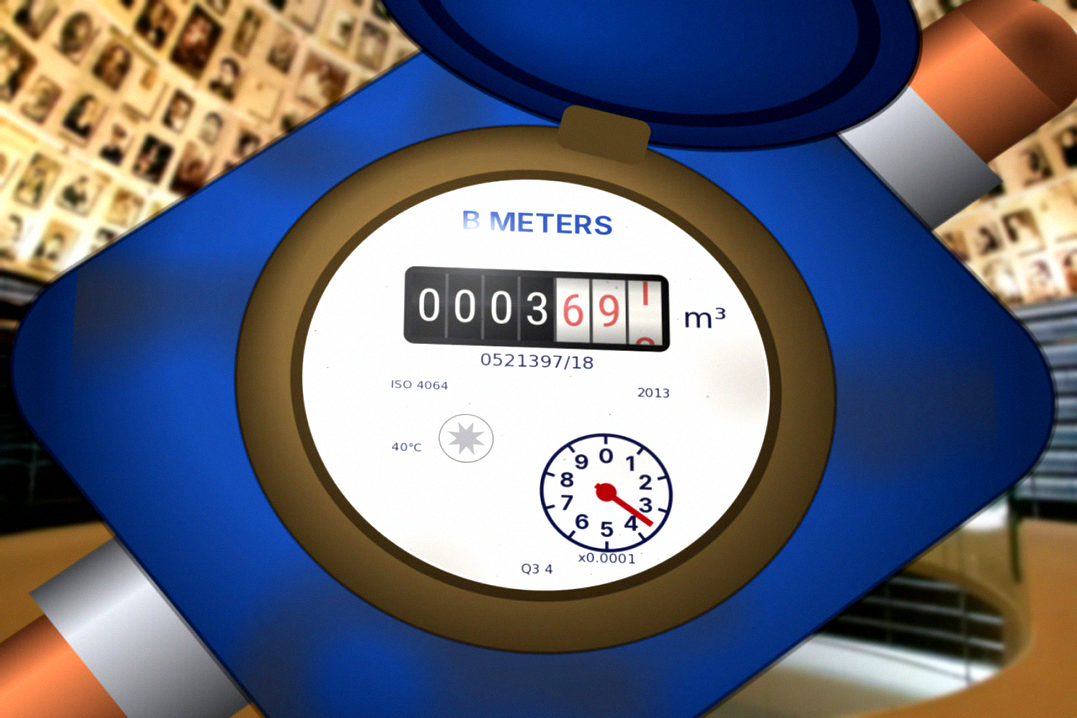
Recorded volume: 3.6913; m³
